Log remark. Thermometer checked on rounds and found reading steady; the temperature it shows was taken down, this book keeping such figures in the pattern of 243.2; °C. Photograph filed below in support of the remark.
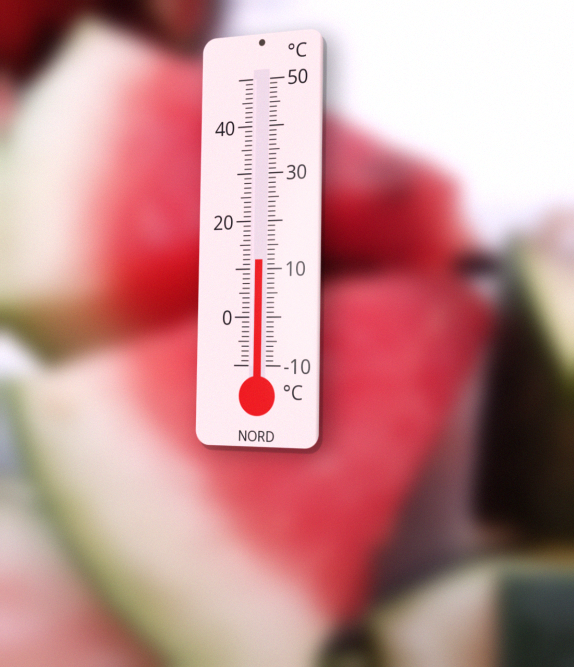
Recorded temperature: 12; °C
